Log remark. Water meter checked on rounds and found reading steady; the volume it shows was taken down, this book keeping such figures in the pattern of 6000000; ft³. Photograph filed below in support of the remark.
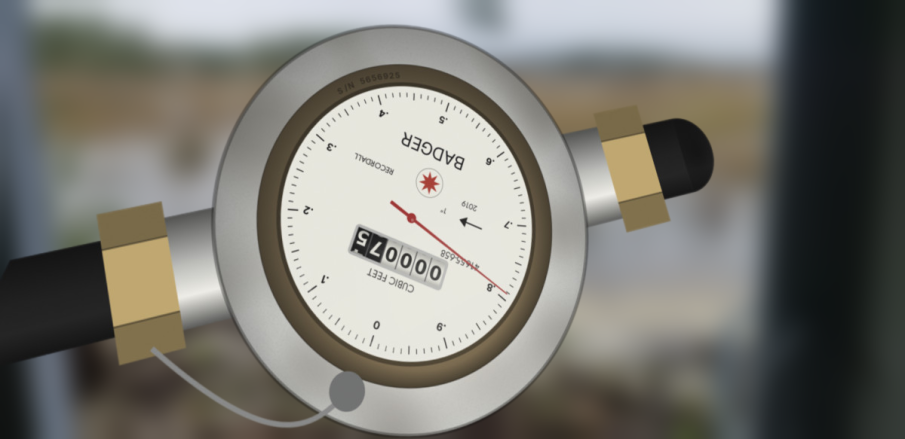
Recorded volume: 74.79; ft³
